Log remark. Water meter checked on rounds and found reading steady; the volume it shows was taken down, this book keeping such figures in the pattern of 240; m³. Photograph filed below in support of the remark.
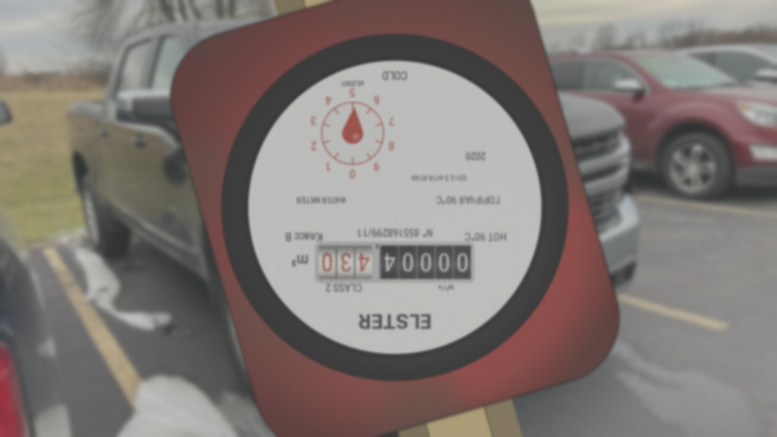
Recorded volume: 4.4305; m³
